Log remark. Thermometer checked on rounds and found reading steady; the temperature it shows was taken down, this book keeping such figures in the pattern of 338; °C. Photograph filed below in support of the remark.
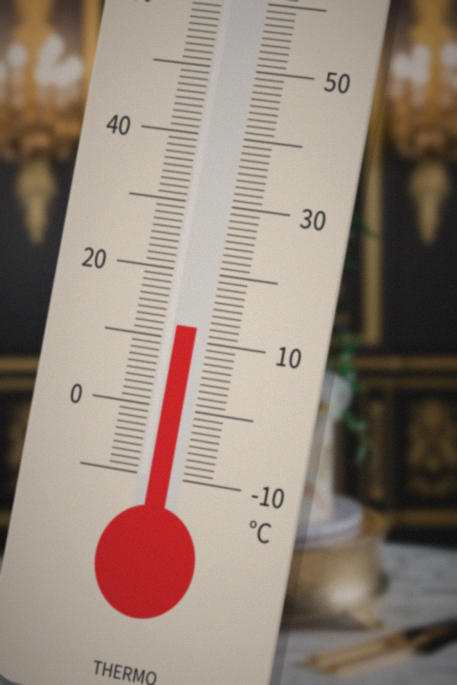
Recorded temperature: 12; °C
